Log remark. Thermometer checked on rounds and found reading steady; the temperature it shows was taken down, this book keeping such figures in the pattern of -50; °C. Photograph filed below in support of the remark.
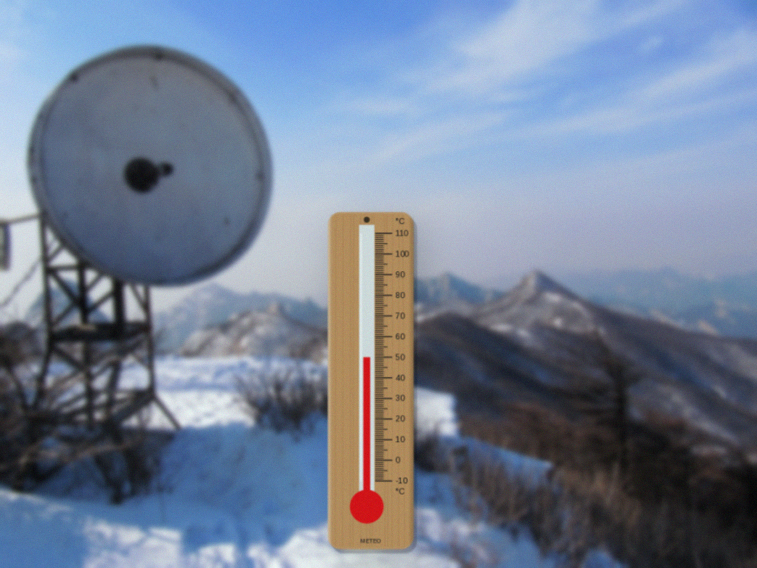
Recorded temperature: 50; °C
